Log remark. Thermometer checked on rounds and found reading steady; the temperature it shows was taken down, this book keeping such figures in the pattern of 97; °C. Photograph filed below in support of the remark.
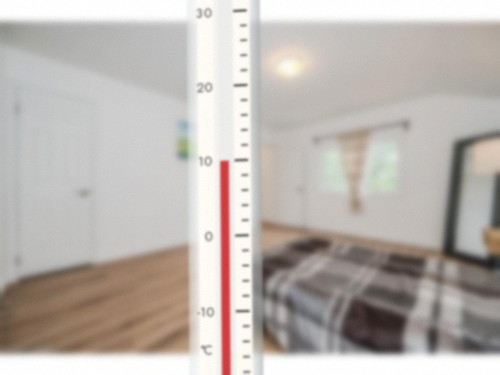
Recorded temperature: 10; °C
